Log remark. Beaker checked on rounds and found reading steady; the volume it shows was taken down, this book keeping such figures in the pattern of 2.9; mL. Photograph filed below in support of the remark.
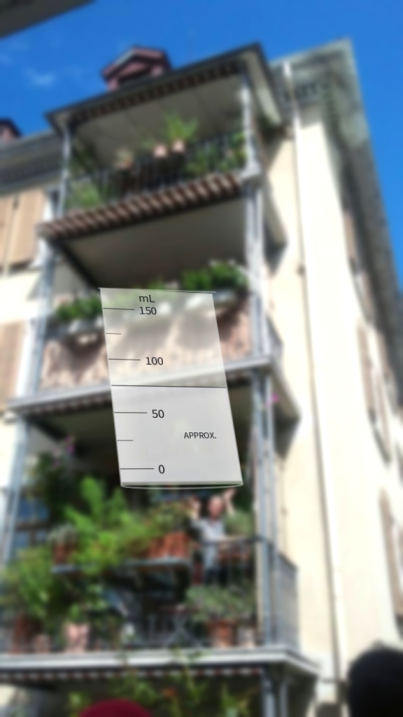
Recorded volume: 75; mL
